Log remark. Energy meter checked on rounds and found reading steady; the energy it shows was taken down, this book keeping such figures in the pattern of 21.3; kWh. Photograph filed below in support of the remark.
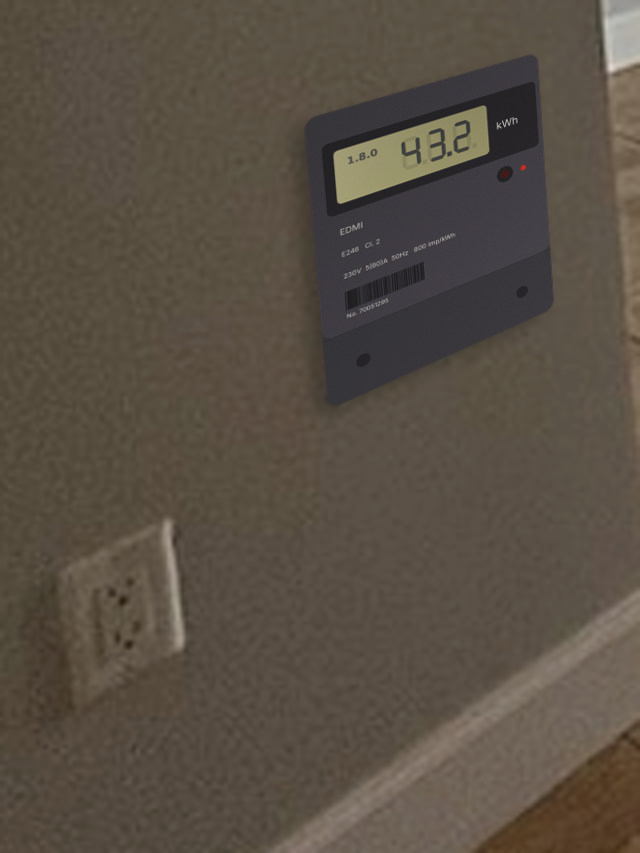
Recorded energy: 43.2; kWh
